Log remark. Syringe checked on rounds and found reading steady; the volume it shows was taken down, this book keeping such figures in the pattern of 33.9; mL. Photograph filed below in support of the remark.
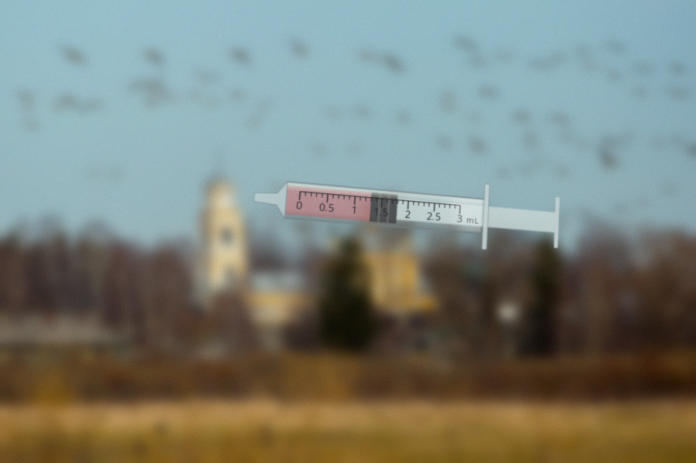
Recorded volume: 1.3; mL
